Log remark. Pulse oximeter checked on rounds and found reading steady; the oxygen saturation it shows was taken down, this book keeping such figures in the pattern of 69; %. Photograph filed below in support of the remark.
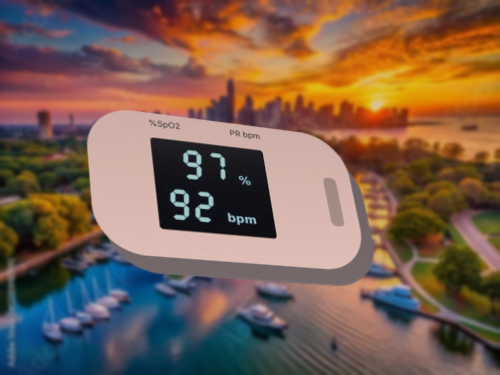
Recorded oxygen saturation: 97; %
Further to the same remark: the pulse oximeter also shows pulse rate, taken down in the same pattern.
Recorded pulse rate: 92; bpm
